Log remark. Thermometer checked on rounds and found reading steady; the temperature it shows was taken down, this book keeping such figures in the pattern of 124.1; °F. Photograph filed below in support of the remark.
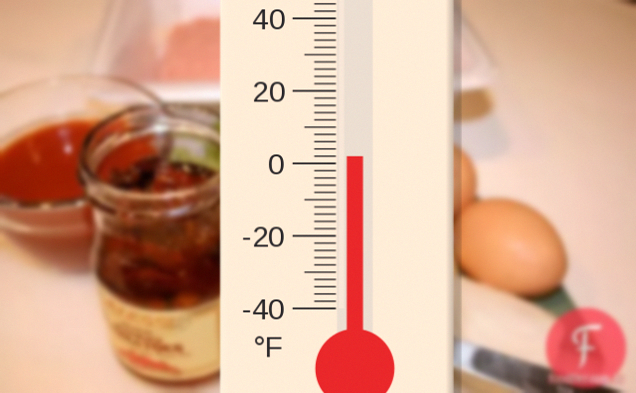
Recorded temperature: 2; °F
